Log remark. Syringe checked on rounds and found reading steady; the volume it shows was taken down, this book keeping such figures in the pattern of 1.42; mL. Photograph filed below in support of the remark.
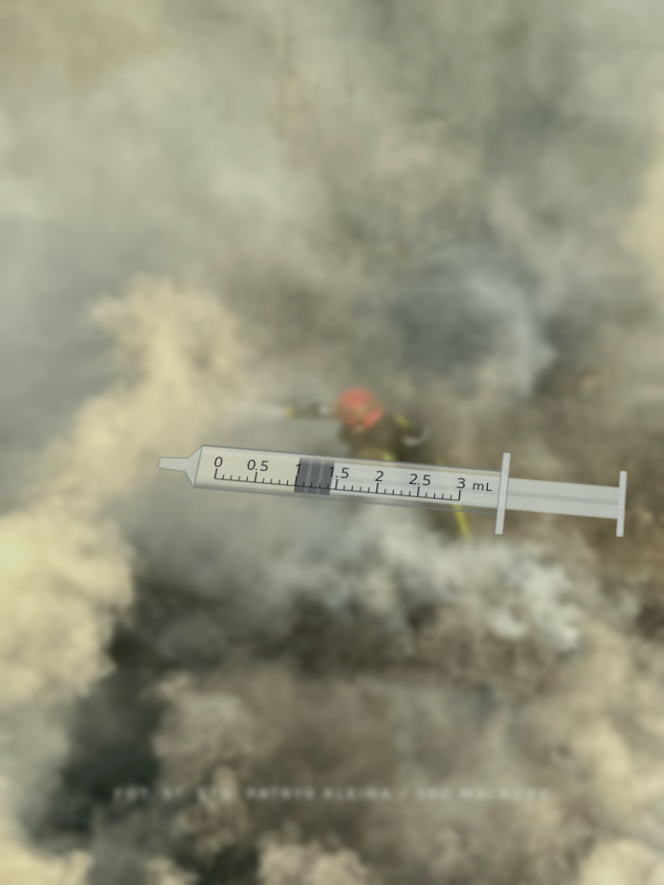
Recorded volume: 1; mL
